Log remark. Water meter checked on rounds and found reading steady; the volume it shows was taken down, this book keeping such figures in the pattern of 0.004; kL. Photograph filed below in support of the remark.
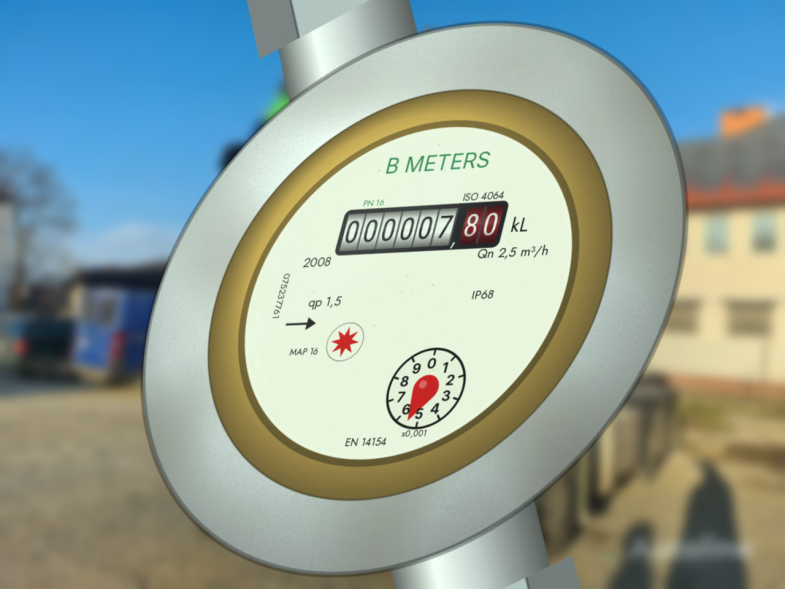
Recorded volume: 7.805; kL
